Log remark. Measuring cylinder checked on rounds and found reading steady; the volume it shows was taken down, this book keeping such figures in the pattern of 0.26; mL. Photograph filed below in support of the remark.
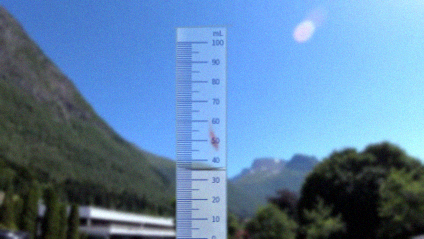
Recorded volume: 35; mL
